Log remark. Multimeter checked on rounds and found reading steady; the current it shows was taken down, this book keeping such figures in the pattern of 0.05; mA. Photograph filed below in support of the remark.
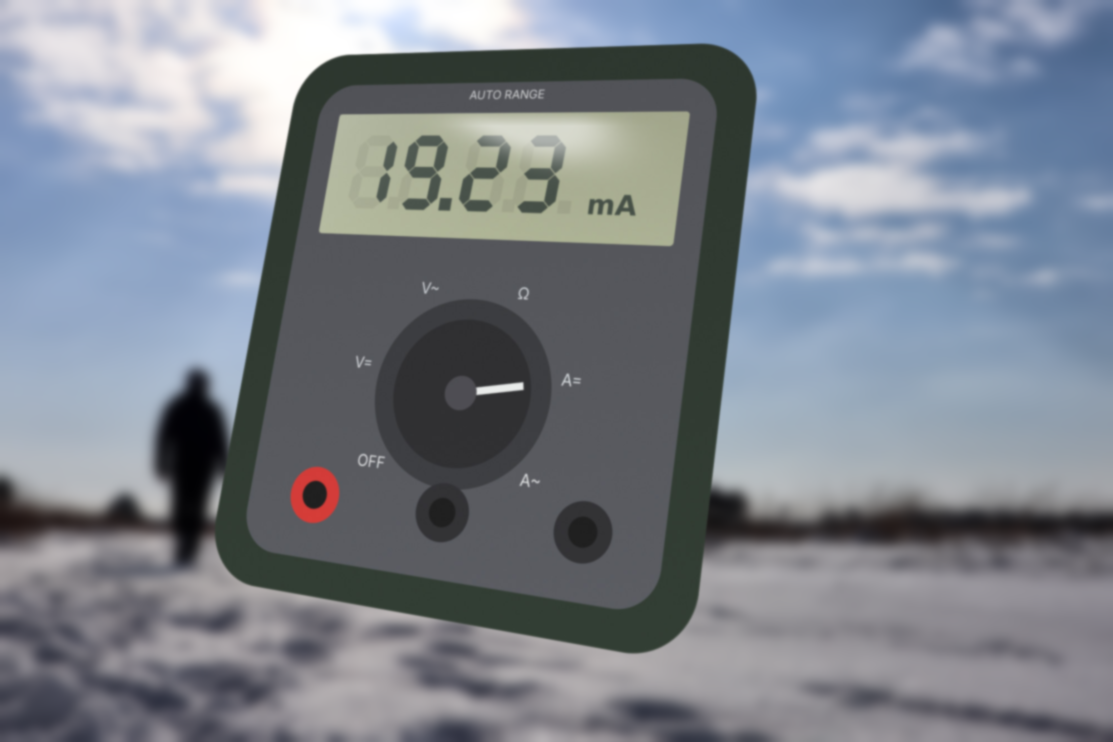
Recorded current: 19.23; mA
